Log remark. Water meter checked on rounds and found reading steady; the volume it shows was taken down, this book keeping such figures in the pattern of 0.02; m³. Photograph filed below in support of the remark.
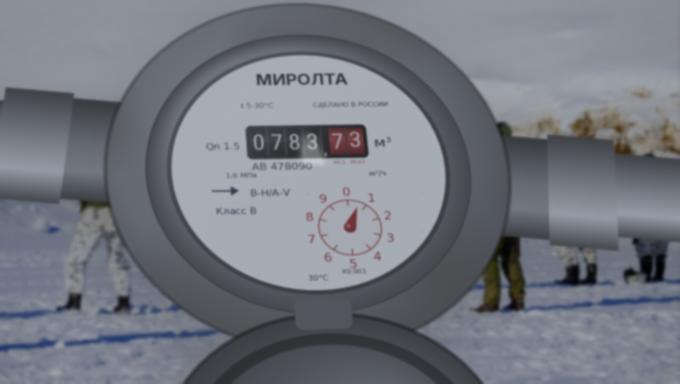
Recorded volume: 783.730; m³
